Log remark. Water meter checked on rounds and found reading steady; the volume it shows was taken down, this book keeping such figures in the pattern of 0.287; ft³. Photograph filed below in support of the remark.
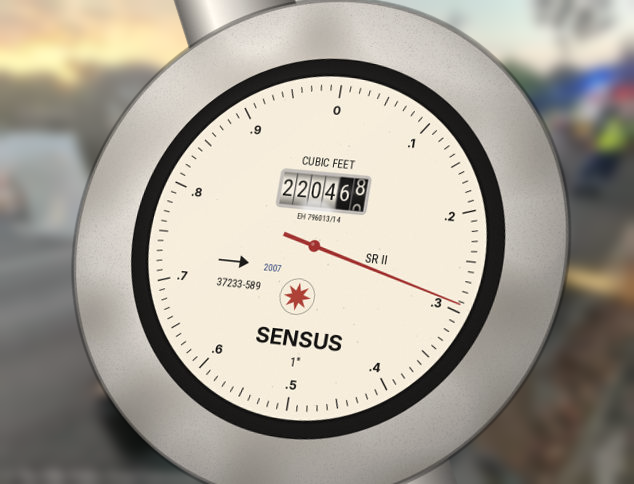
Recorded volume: 220468.29; ft³
